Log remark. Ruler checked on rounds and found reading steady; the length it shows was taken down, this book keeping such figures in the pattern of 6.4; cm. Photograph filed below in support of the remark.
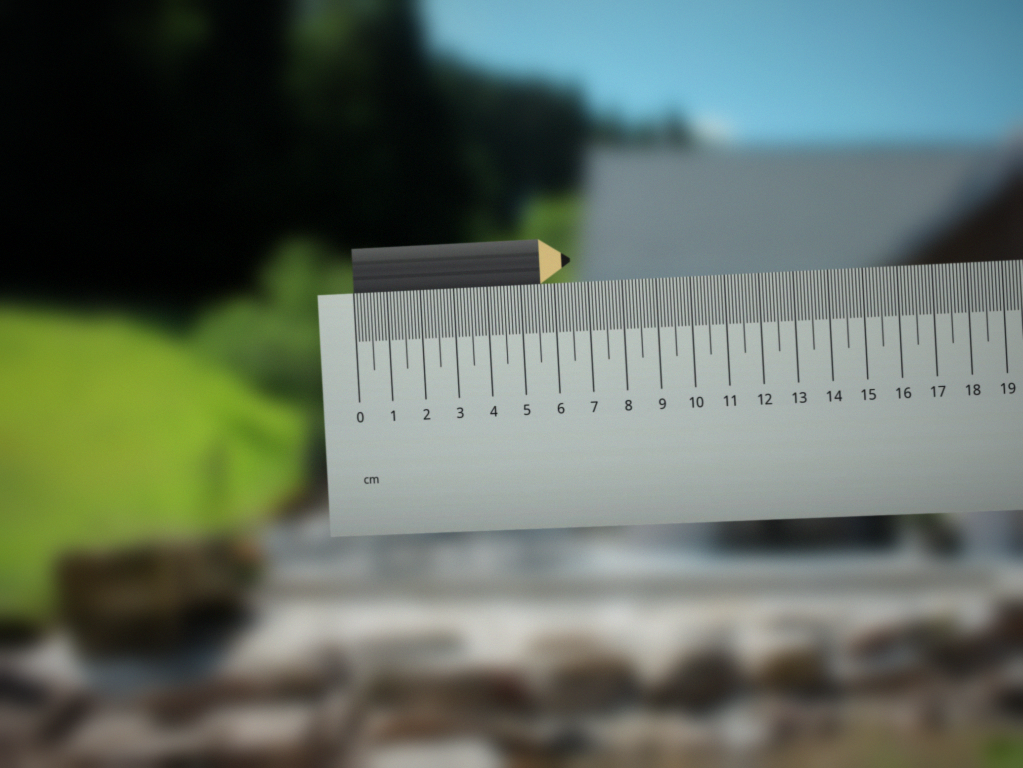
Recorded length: 6.5; cm
